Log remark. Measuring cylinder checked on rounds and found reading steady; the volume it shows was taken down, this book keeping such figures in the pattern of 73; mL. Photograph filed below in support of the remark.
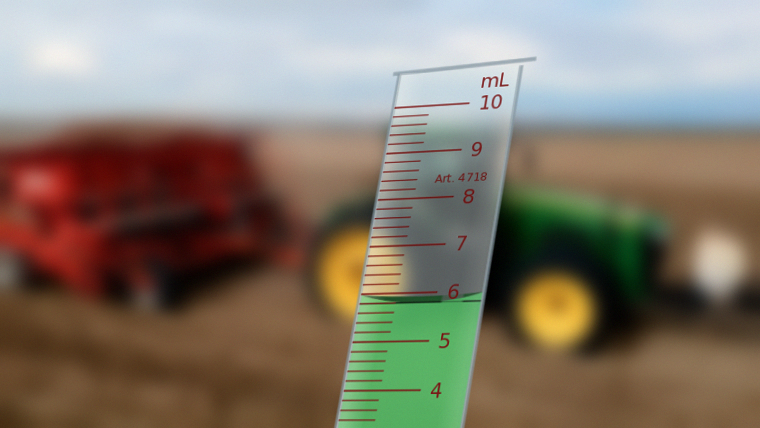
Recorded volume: 5.8; mL
